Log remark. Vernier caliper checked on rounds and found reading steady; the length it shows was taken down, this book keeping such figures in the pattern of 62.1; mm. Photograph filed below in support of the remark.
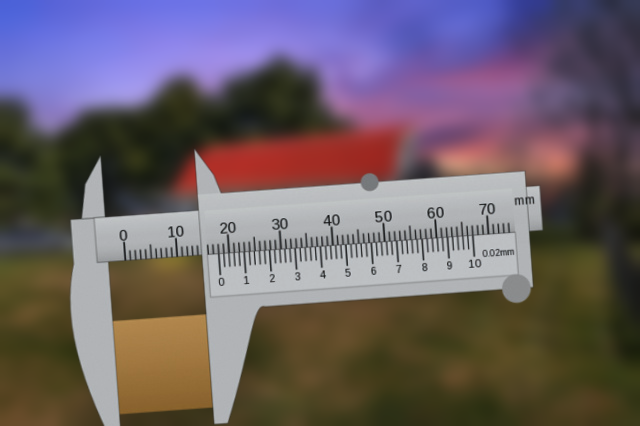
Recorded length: 18.0; mm
